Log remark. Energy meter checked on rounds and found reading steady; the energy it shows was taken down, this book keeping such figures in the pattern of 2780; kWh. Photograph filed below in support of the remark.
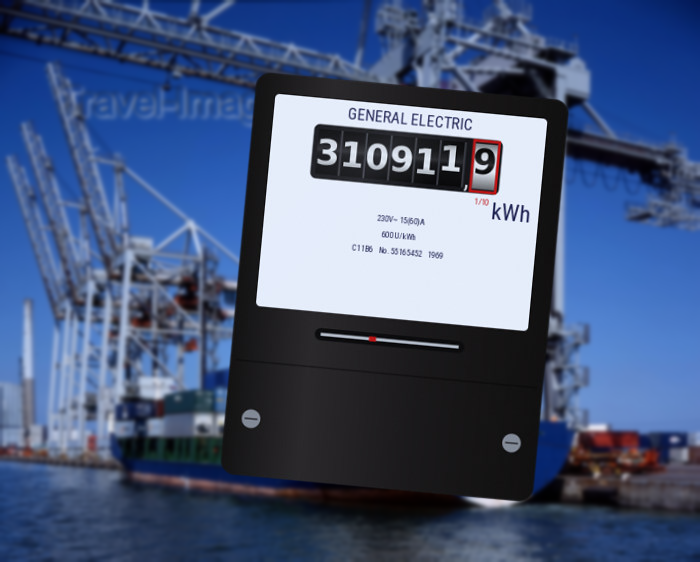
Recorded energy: 310911.9; kWh
